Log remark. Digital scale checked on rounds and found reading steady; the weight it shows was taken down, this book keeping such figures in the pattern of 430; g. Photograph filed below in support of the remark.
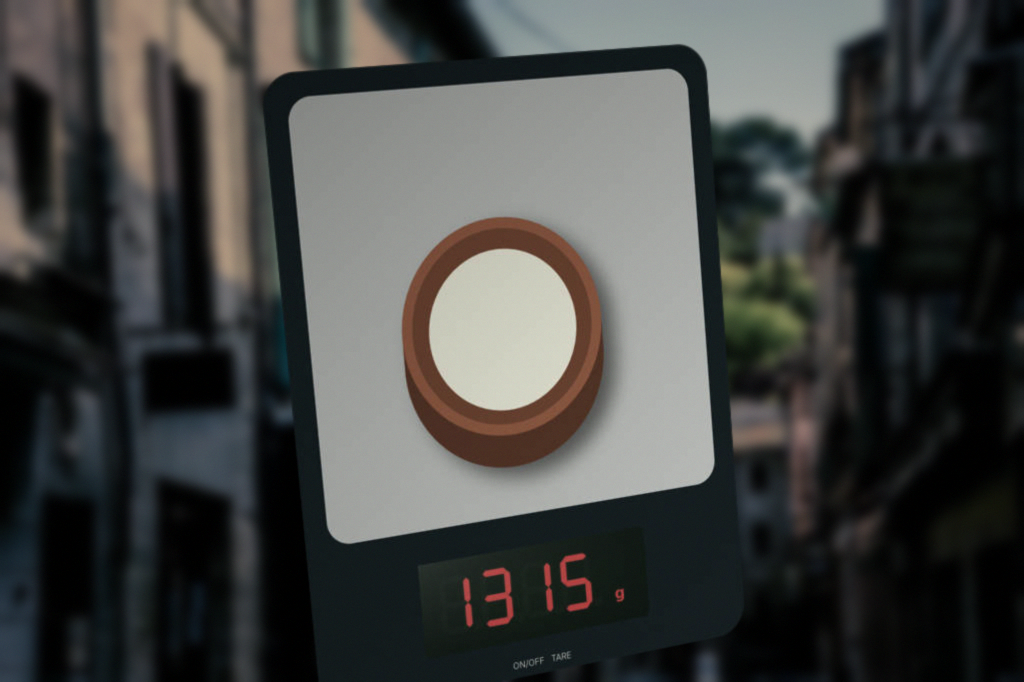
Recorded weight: 1315; g
